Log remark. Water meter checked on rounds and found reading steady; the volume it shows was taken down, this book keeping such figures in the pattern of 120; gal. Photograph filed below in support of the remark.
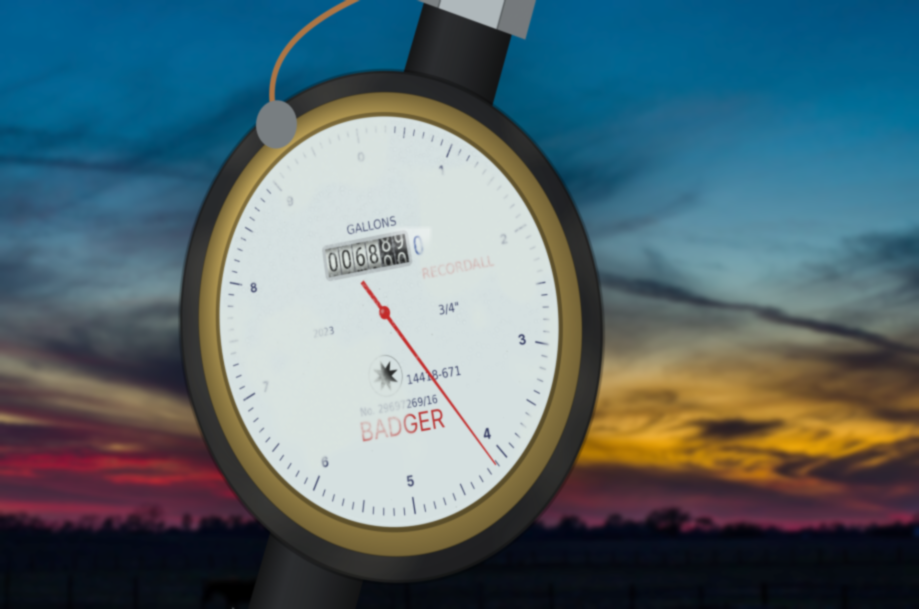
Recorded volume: 68894.1; gal
